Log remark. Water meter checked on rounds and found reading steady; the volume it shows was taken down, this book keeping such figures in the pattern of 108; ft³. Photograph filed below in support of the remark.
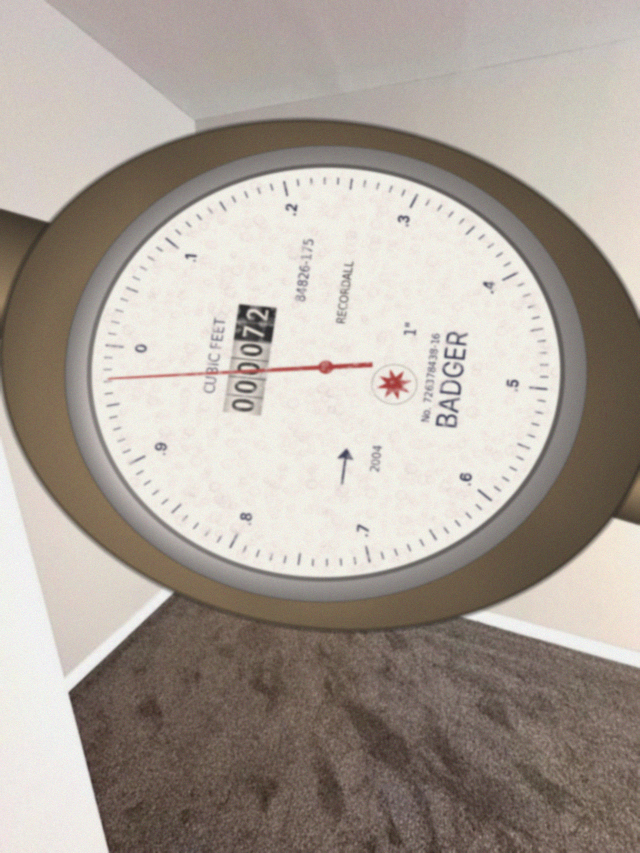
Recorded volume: 71.97; ft³
